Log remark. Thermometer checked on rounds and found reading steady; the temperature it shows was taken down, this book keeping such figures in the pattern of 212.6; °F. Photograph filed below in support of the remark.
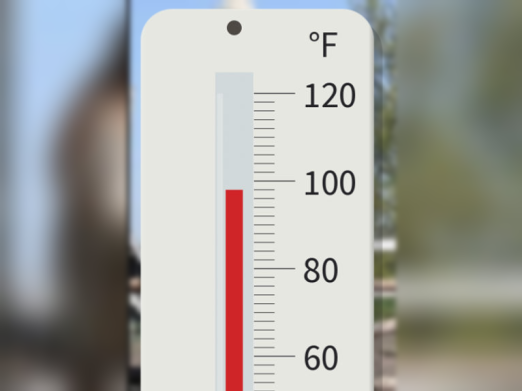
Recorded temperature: 98; °F
